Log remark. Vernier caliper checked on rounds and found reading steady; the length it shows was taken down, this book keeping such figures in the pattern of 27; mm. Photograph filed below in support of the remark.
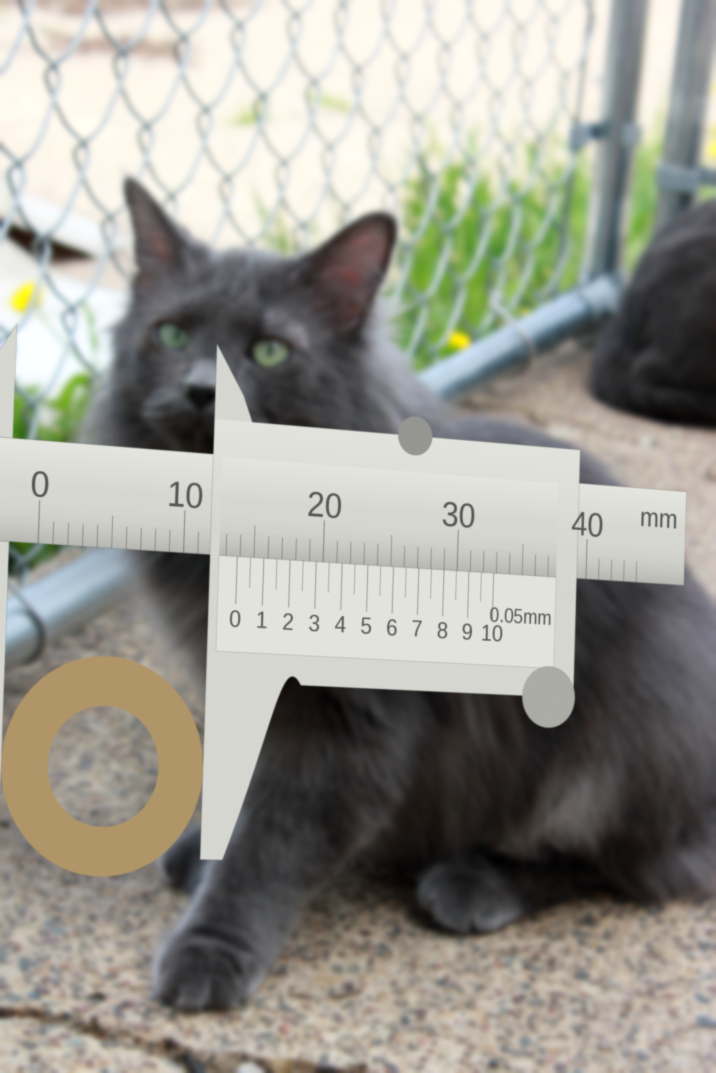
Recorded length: 13.8; mm
